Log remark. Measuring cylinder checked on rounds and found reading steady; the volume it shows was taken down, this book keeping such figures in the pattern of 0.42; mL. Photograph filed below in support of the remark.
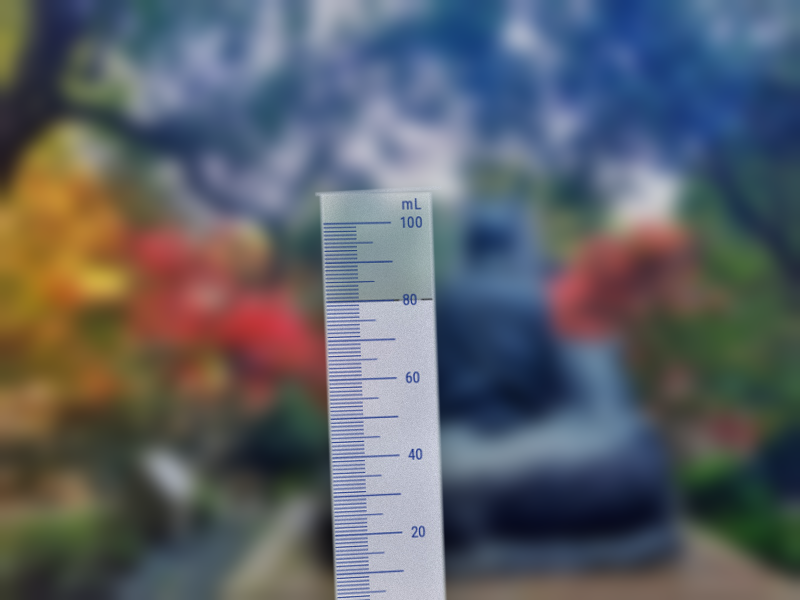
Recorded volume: 80; mL
